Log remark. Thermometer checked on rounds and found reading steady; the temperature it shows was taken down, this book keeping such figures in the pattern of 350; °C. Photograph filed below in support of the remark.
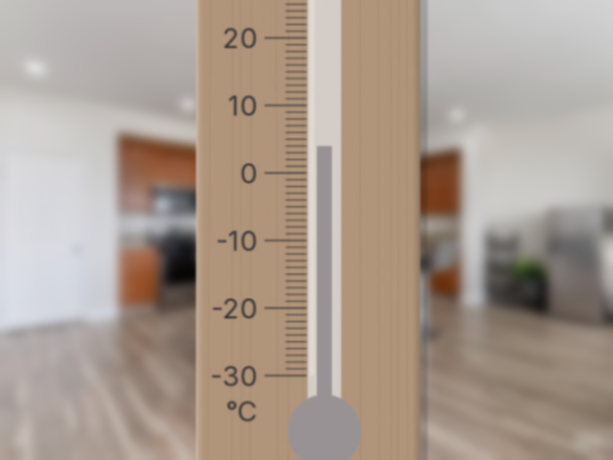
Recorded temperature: 4; °C
